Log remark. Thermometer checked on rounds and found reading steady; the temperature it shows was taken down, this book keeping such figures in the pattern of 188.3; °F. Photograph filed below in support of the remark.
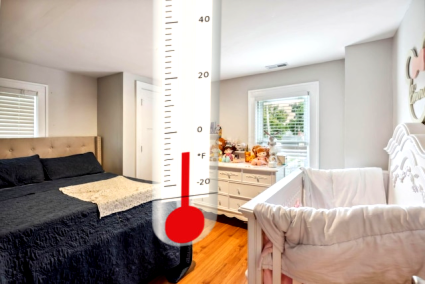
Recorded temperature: -8; °F
